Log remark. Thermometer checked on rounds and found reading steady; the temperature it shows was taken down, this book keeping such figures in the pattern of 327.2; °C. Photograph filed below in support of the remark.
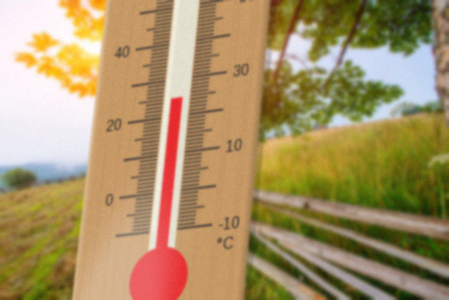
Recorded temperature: 25; °C
